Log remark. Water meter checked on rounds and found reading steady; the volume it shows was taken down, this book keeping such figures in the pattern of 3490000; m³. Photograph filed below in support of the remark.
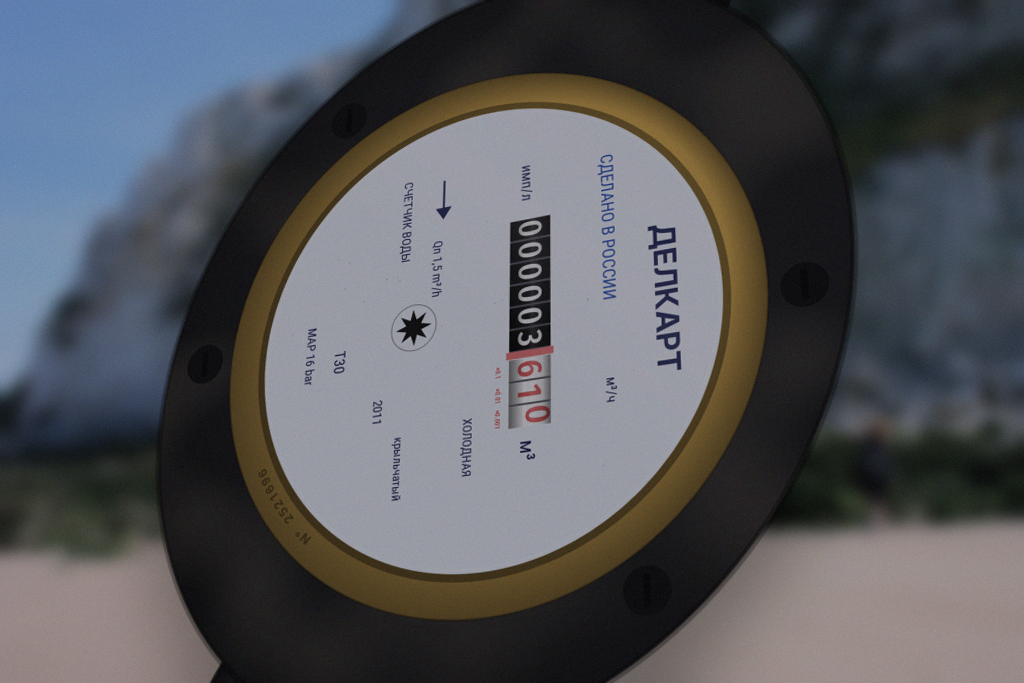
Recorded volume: 3.610; m³
